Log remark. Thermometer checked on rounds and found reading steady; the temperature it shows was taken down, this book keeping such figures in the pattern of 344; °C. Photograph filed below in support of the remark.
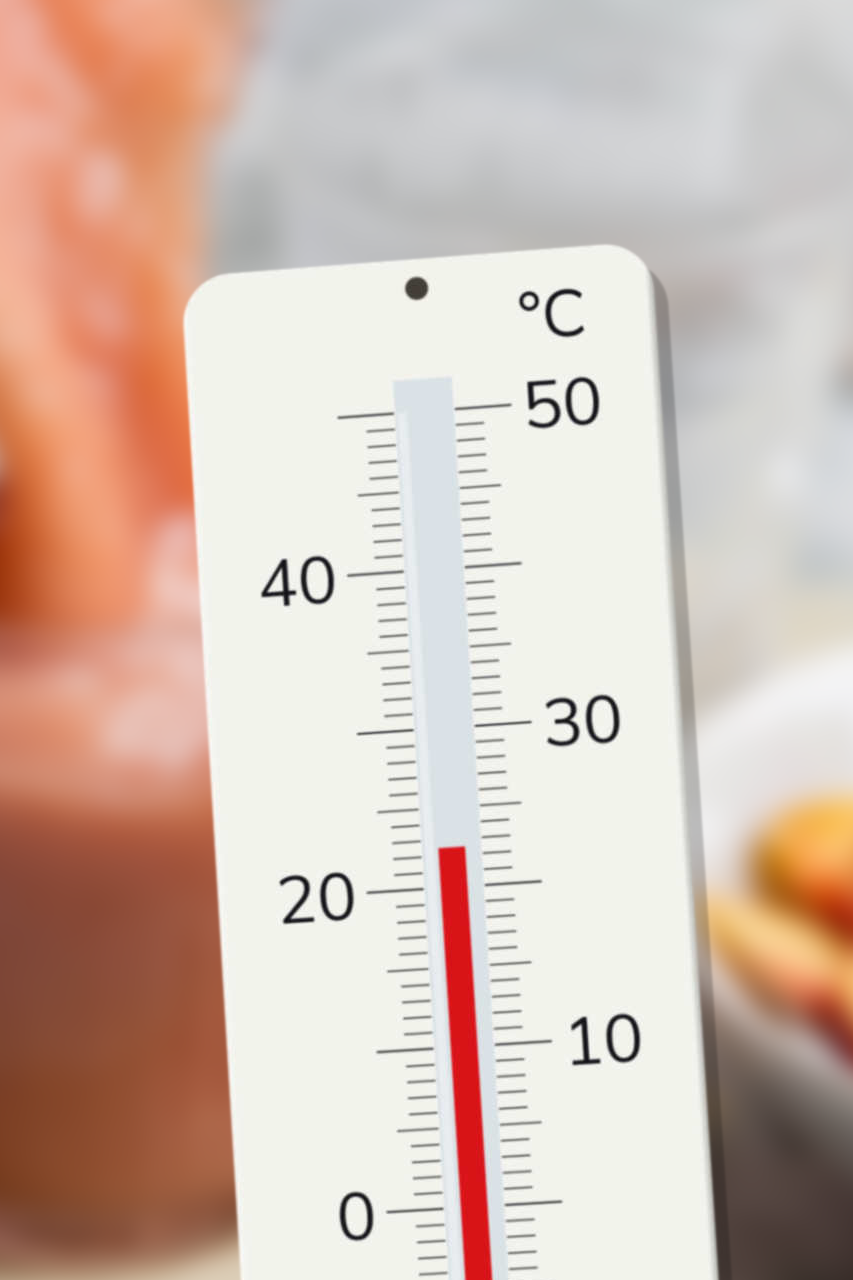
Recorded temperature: 22.5; °C
